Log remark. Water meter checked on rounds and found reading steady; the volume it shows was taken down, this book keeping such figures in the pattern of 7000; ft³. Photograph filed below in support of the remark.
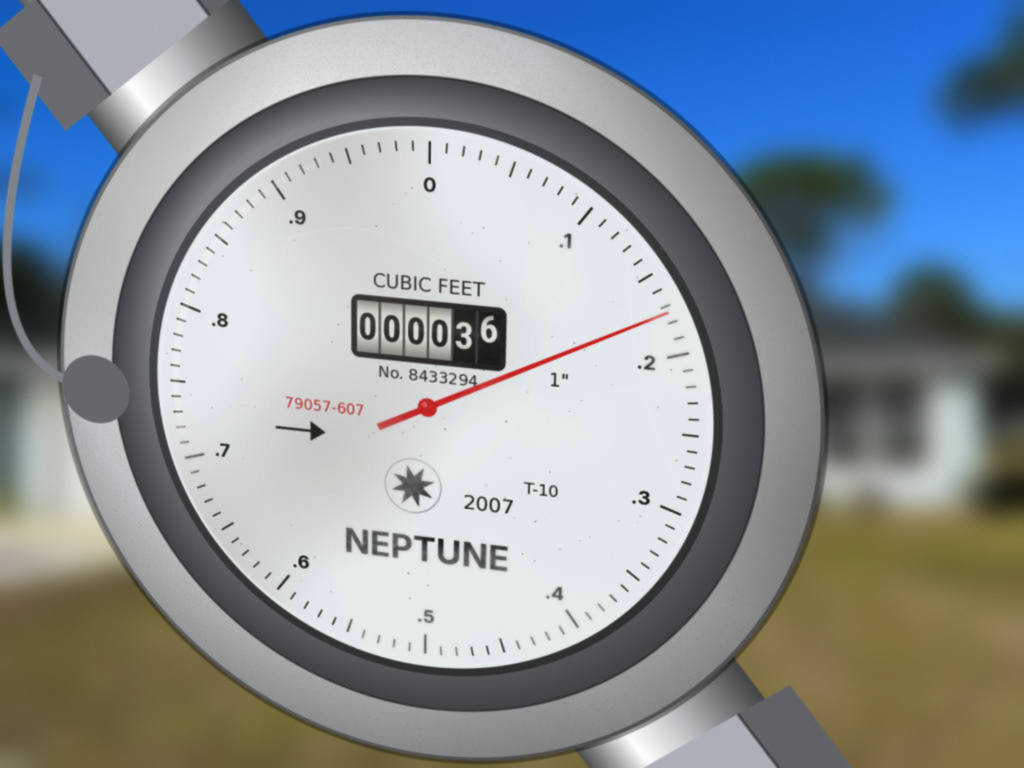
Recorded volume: 36.17; ft³
